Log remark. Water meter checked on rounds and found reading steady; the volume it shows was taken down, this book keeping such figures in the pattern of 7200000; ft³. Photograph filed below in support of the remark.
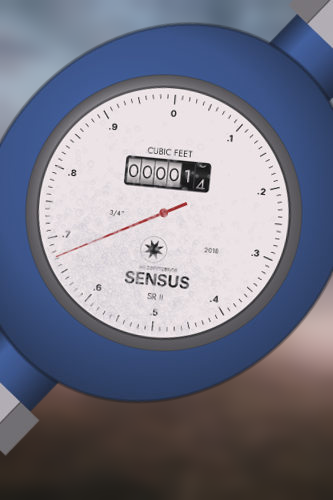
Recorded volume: 13.67; ft³
